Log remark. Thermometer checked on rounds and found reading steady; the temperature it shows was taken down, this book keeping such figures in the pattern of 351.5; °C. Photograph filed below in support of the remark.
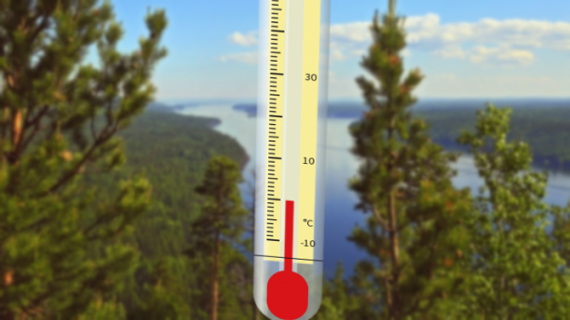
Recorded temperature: 0; °C
